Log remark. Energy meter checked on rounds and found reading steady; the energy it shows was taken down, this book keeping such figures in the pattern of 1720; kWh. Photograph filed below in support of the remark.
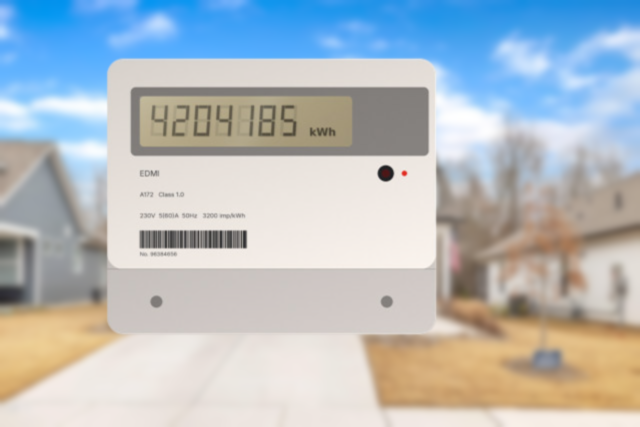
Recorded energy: 4204185; kWh
